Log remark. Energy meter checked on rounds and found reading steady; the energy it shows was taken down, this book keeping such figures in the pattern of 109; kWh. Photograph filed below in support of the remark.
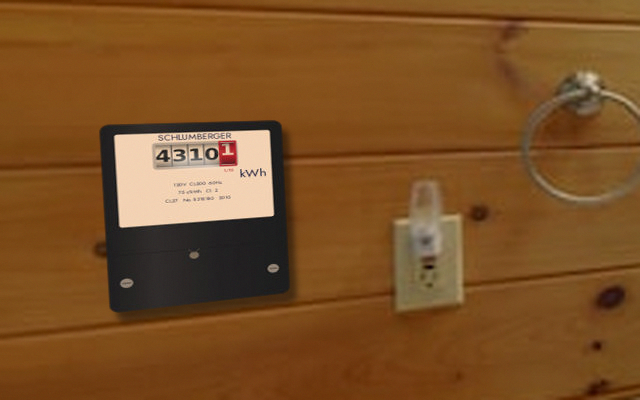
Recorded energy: 4310.1; kWh
